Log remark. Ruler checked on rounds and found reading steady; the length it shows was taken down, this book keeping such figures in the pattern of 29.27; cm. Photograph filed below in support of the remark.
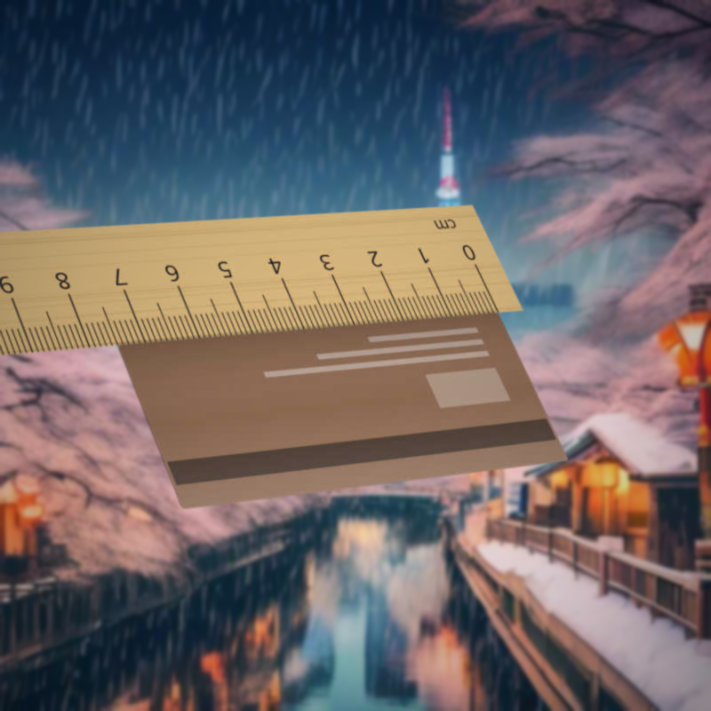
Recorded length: 7.5; cm
